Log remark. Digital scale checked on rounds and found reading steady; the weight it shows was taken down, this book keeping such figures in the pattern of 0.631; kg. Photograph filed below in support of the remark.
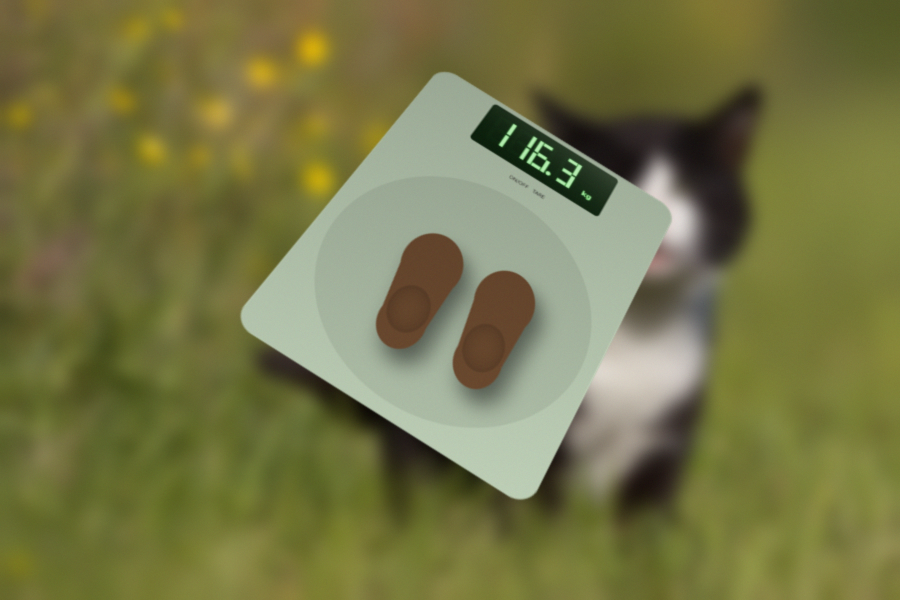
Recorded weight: 116.3; kg
